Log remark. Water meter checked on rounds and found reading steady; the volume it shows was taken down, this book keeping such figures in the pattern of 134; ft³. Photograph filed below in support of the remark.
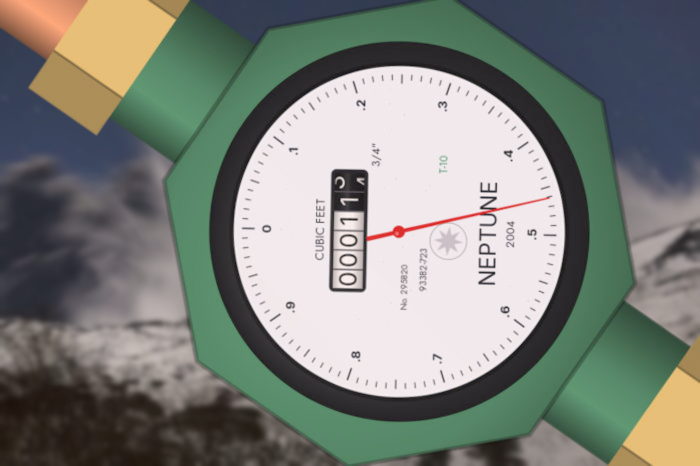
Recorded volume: 113.46; ft³
